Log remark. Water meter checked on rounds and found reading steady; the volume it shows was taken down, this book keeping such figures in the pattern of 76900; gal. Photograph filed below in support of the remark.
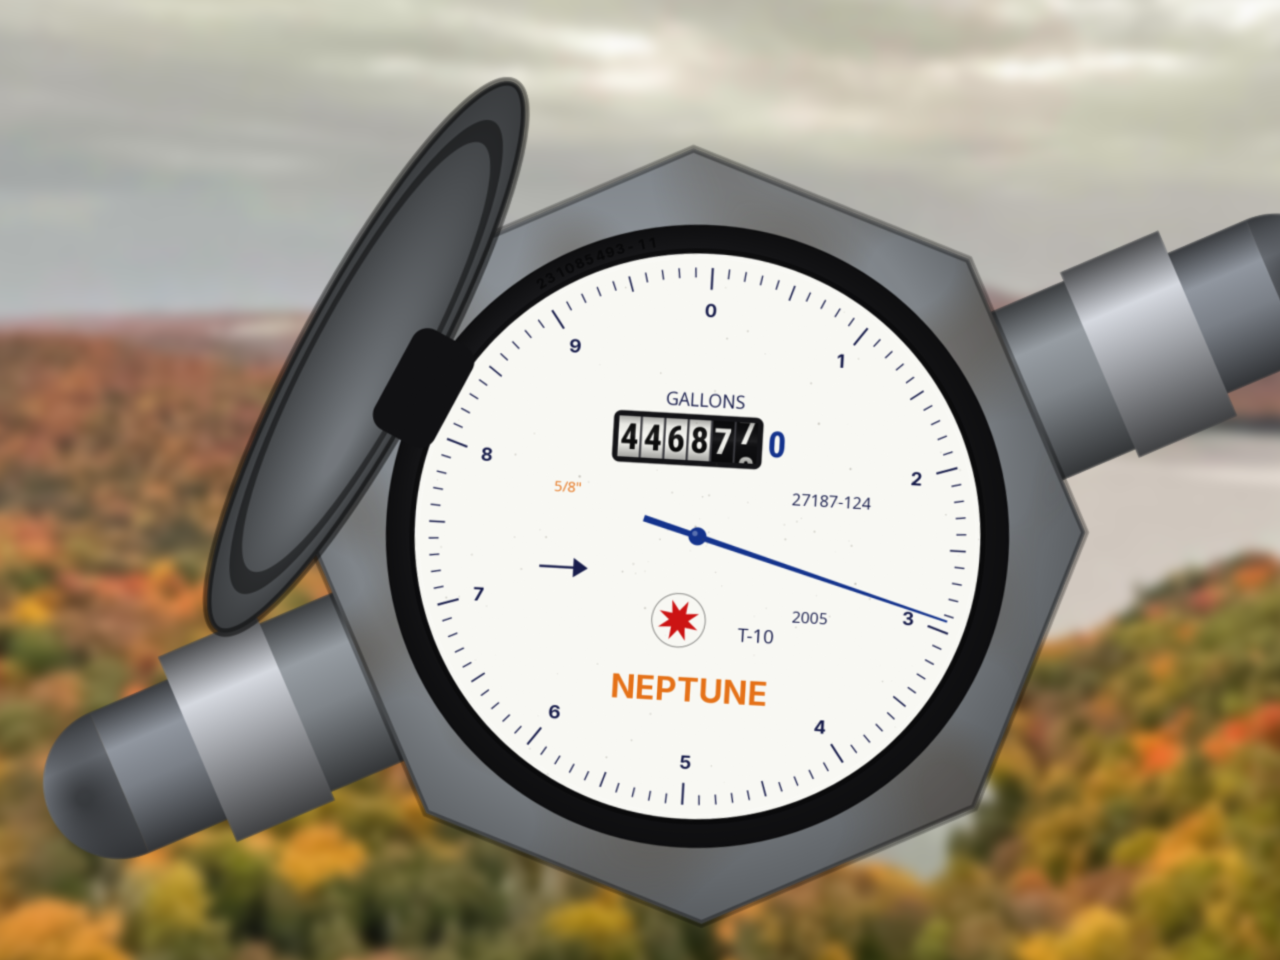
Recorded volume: 4468772.9; gal
